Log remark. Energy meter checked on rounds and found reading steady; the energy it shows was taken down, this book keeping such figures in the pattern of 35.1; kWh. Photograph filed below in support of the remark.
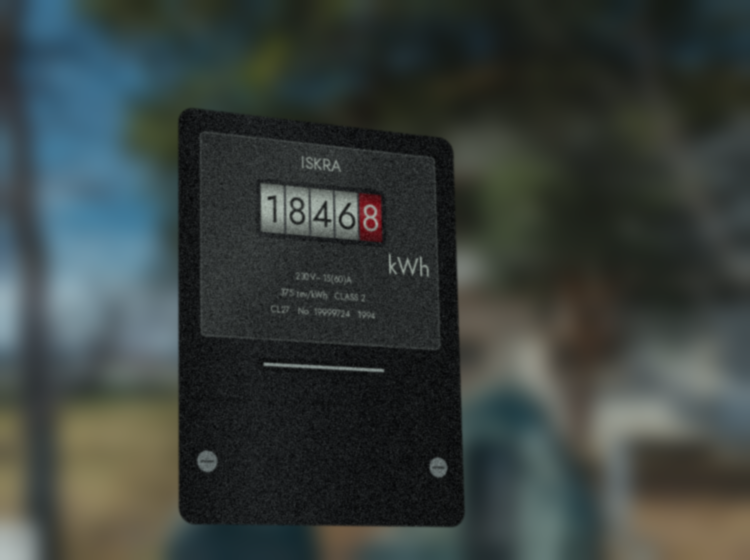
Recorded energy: 1846.8; kWh
